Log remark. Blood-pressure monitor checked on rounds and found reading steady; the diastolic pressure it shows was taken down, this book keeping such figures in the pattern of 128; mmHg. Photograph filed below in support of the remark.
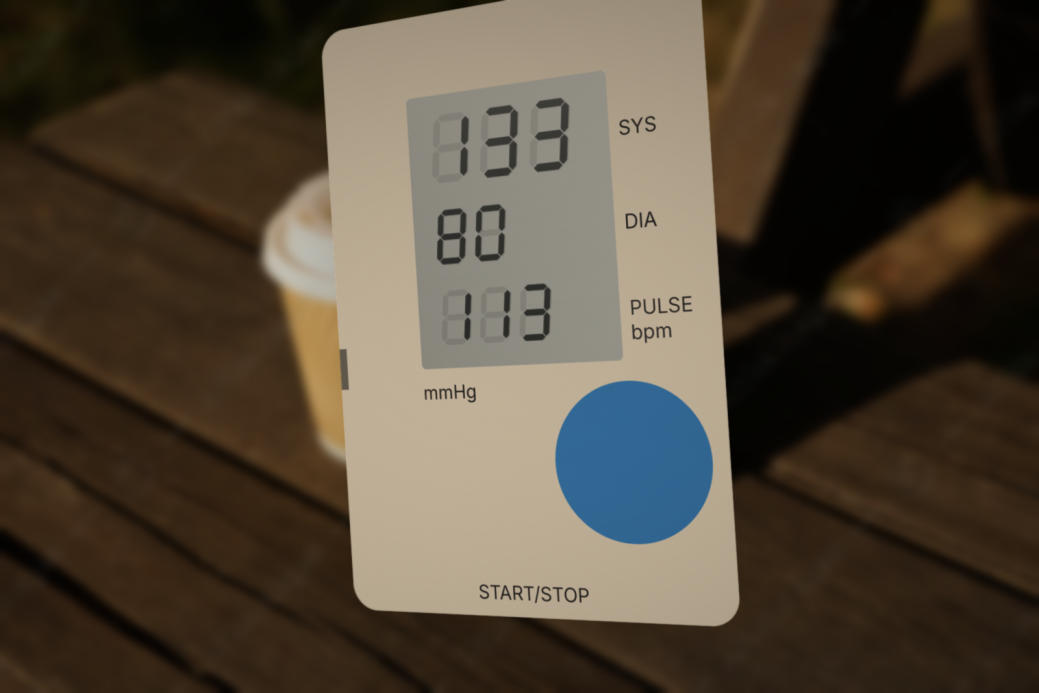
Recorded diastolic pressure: 80; mmHg
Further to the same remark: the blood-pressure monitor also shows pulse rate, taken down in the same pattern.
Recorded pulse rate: 113; bpm
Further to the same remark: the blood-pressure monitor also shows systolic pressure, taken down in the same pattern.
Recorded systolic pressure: 133; mmHg
